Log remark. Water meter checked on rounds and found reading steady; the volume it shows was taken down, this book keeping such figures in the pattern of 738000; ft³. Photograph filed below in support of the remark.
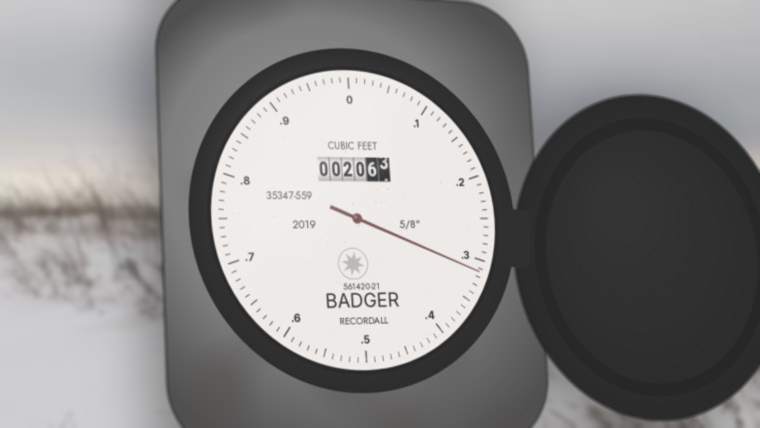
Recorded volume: 2063.31; ft³
